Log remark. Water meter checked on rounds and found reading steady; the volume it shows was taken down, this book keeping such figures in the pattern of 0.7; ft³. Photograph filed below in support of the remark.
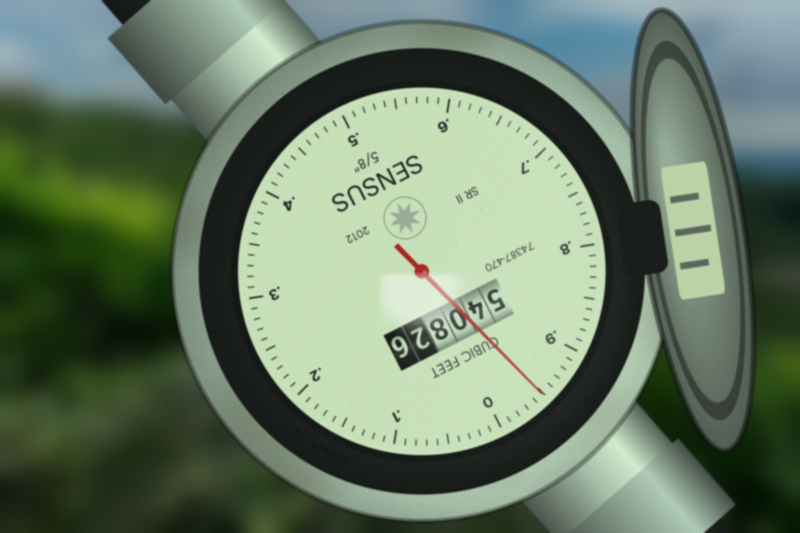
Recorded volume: 540825.95; ft³
